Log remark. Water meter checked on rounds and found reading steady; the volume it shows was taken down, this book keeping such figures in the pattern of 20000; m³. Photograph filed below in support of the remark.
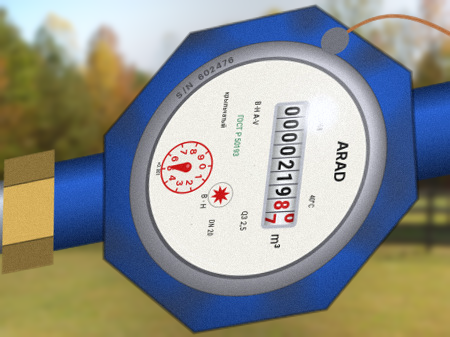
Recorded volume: 219.865; m³
